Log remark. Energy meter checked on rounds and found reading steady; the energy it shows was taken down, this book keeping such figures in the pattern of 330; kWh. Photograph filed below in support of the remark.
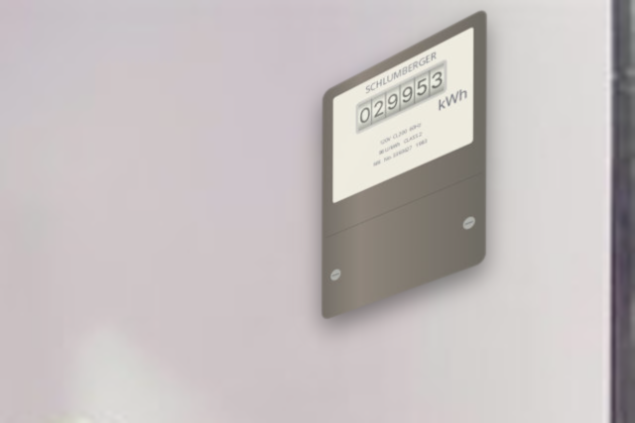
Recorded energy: 29953; kWh
